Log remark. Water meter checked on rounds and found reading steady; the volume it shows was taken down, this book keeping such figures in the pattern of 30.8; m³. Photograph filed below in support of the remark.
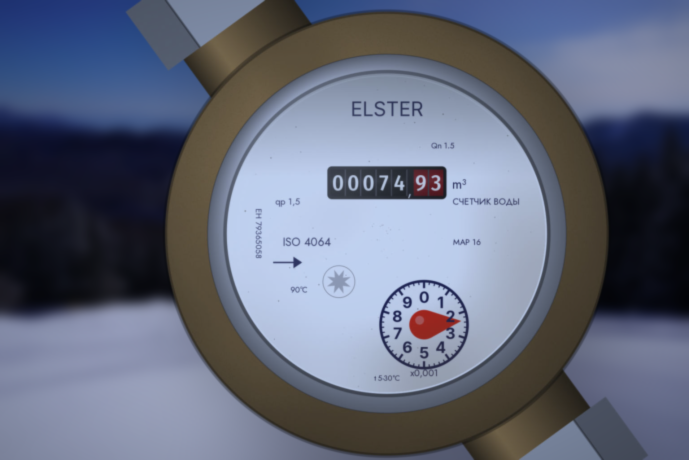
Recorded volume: 74.932; m³
